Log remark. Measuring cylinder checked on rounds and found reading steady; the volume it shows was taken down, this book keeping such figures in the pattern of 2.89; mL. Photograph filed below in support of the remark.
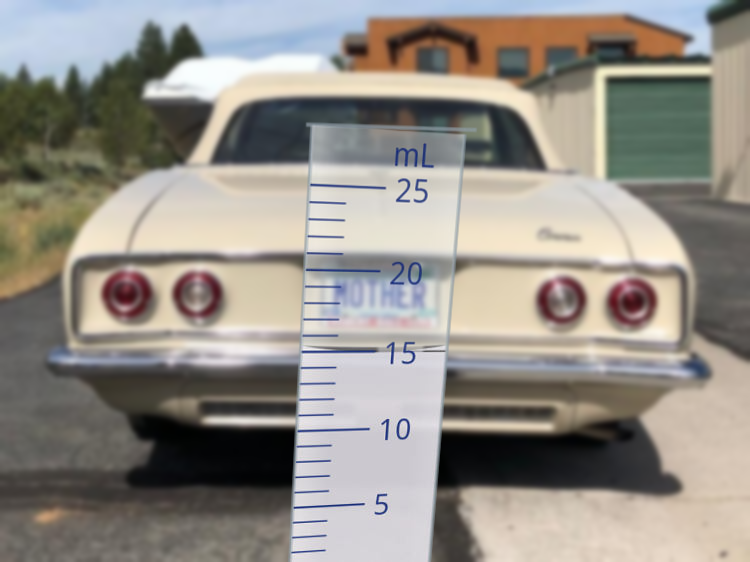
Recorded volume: 15; mL
